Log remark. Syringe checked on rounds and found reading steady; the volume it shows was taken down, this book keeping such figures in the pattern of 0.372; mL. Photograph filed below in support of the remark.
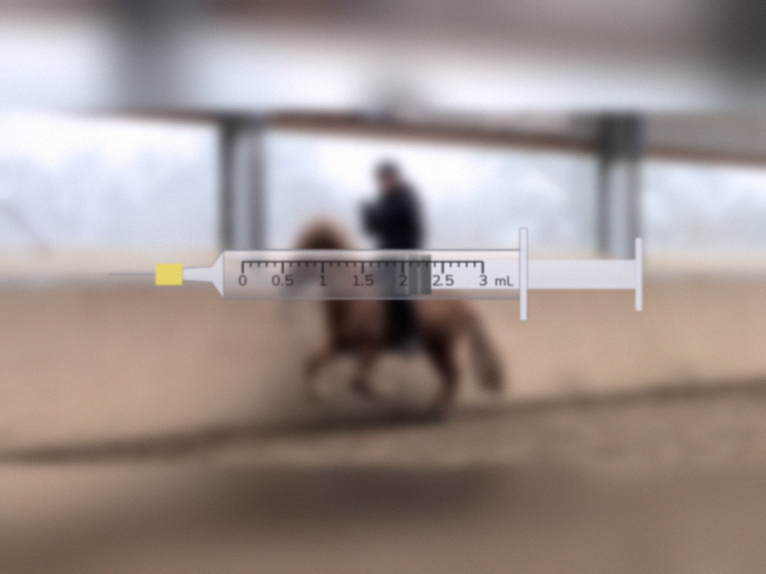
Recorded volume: 1.9; mL
